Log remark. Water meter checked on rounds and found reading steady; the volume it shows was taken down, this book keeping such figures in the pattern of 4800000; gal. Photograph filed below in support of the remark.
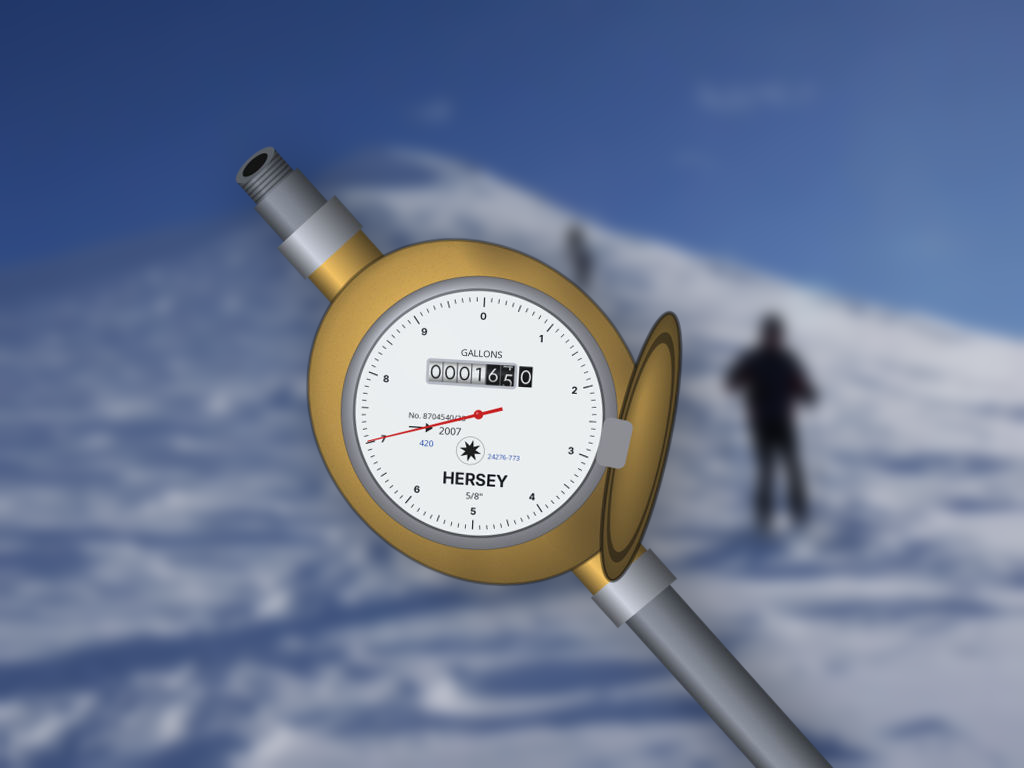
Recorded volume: 1647.0; gal
